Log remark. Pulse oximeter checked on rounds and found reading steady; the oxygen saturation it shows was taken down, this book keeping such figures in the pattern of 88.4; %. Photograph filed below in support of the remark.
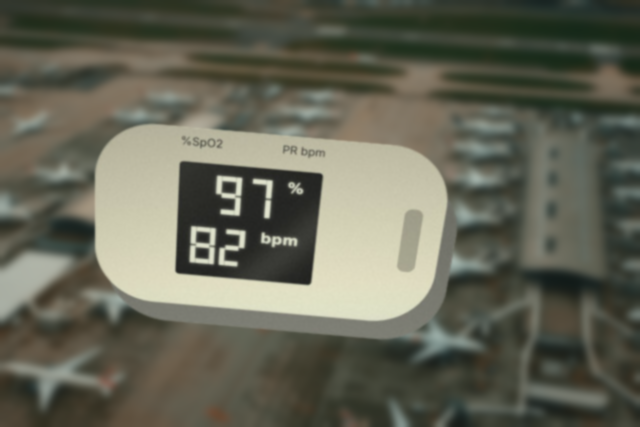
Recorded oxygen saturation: 97; %
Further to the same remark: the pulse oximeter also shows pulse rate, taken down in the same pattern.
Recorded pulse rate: 82; bpm
